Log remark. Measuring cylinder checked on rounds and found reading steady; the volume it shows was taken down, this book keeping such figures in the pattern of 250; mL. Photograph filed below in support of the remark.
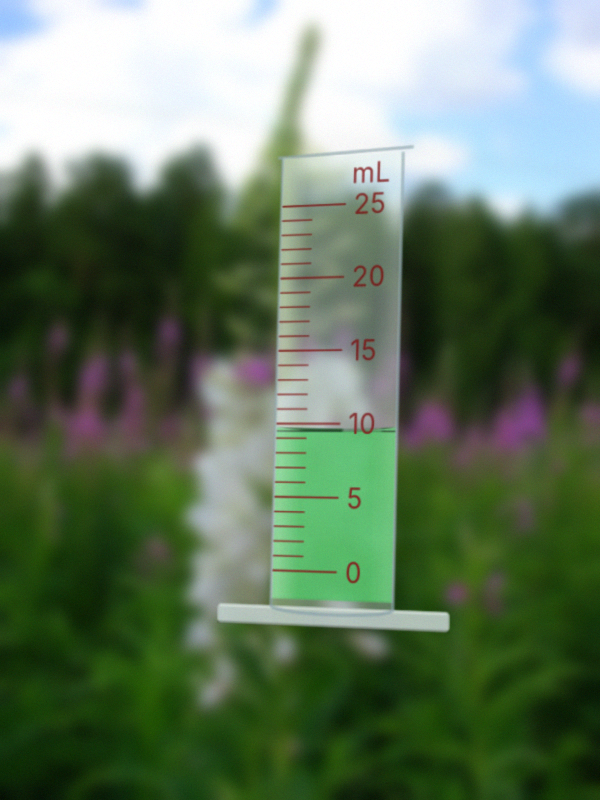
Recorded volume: 9.5; mL
